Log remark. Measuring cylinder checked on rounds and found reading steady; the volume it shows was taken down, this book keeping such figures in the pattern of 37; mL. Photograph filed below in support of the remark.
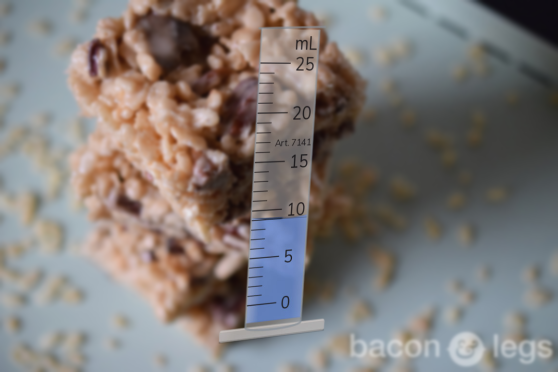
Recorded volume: 9; mL
